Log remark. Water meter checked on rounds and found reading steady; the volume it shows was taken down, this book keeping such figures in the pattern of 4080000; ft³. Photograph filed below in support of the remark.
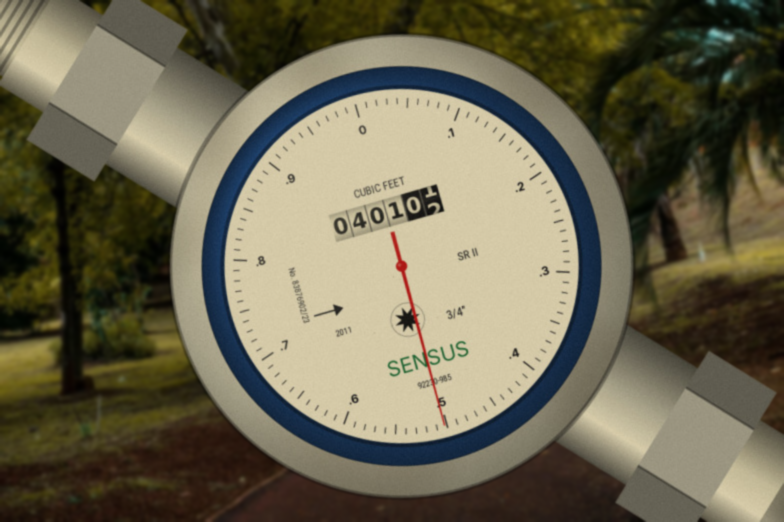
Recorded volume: 40101.50; ft³
